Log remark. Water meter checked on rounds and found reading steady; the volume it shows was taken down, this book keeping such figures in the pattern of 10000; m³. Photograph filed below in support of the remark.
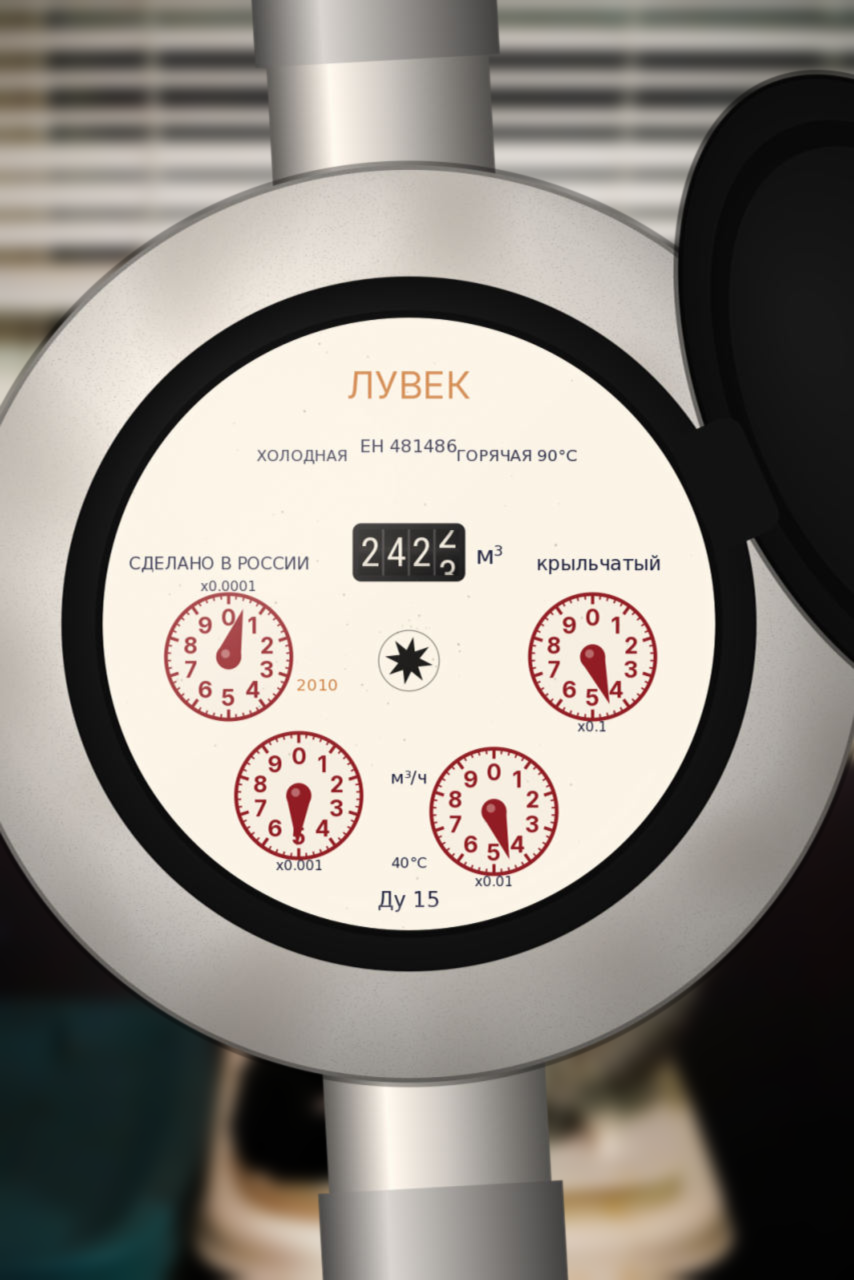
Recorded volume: 2422.4450; m³
